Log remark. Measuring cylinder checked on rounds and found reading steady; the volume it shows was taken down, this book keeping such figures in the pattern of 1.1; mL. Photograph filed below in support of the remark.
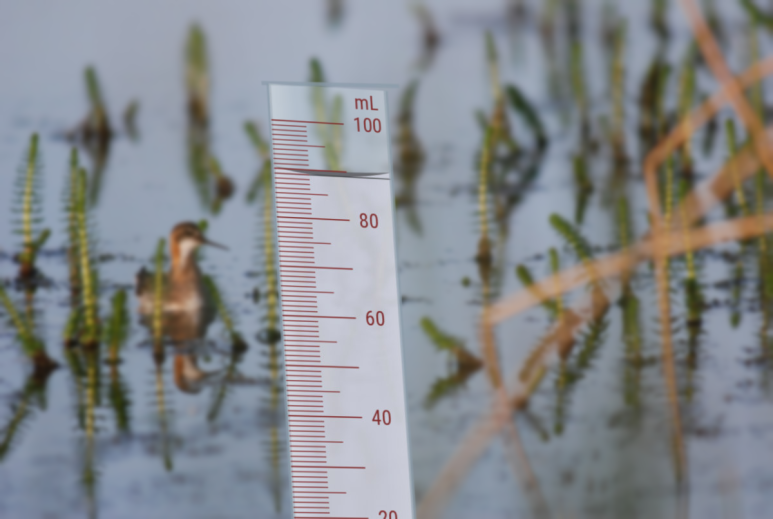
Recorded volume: 89; mL
